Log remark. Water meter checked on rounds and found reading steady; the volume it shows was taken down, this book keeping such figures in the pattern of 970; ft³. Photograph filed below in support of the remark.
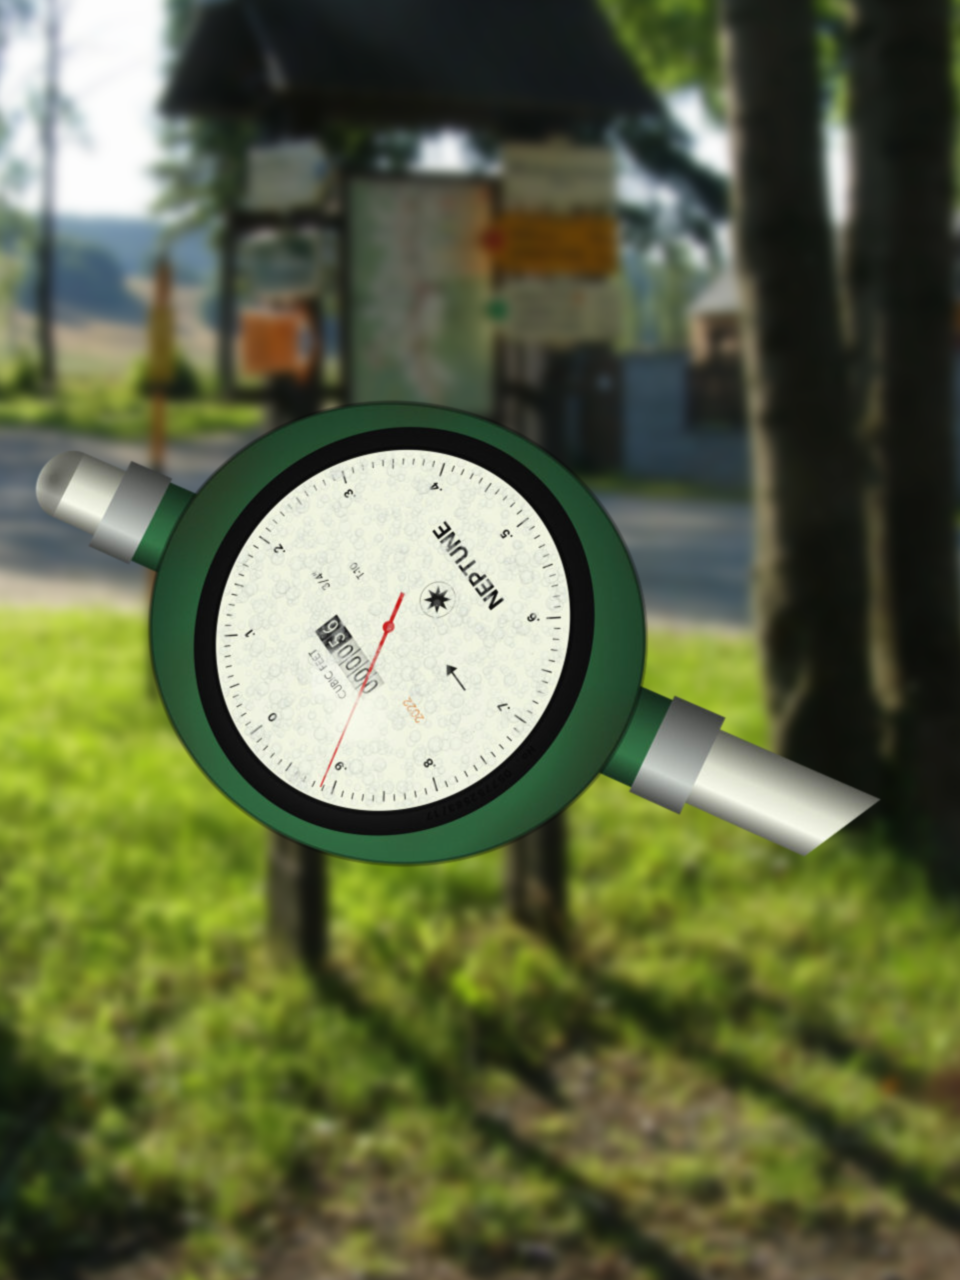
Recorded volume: 55.91; ft³
